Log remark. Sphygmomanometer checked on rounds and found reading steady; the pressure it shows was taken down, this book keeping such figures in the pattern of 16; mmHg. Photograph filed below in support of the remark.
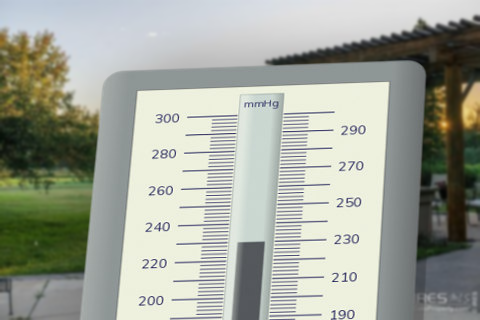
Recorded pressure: 230; mmHg
